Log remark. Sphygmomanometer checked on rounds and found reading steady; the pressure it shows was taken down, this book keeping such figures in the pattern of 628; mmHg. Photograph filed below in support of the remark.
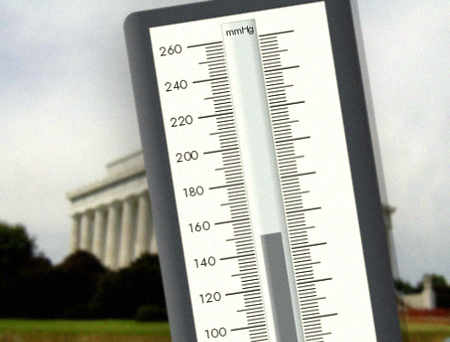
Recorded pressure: 150; mmHg
